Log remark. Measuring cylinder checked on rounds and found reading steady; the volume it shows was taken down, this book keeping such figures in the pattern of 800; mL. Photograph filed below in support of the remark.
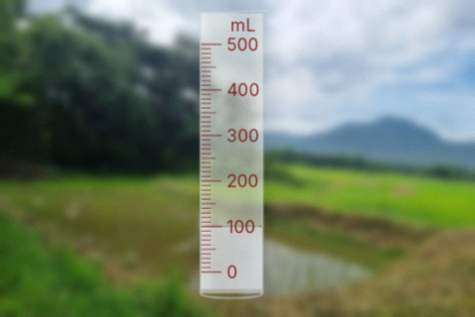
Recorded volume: 100; mL
